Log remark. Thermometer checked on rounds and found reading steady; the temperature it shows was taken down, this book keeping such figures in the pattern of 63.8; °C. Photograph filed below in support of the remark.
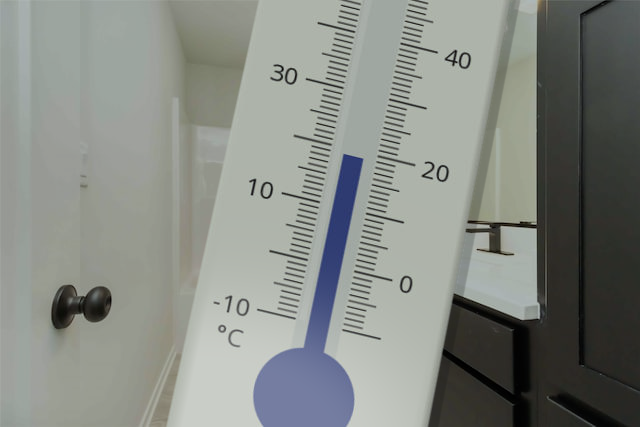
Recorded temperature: 19; °C
